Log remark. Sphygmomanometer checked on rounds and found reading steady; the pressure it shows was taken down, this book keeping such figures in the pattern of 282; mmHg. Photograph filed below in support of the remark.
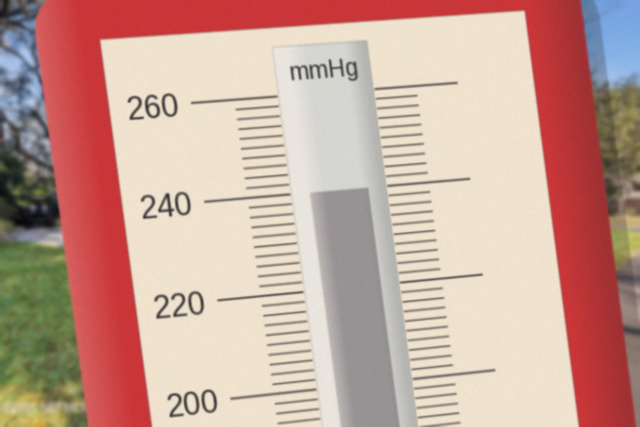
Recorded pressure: 240; mmHg
